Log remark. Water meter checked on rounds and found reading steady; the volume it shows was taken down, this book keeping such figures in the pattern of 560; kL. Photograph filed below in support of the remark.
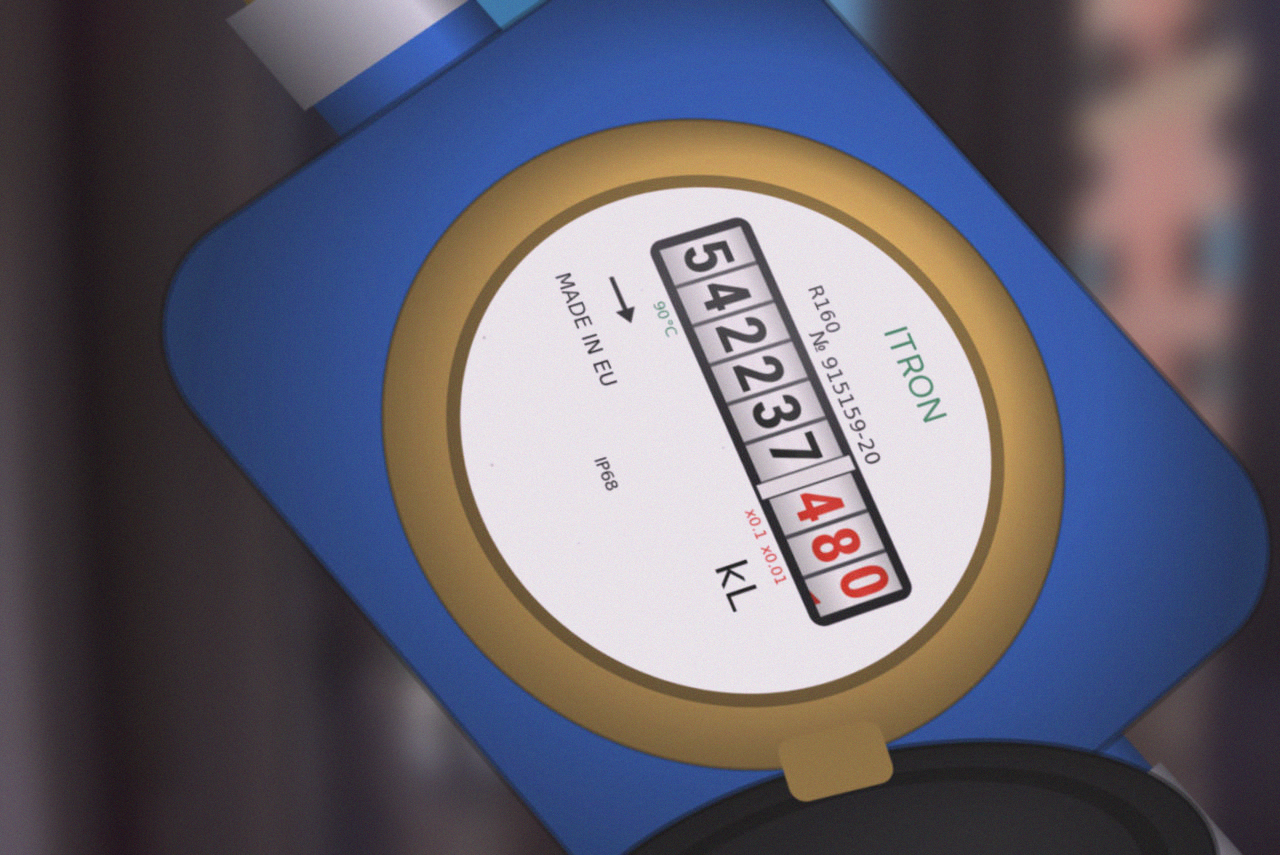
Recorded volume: 542237.480; kL
